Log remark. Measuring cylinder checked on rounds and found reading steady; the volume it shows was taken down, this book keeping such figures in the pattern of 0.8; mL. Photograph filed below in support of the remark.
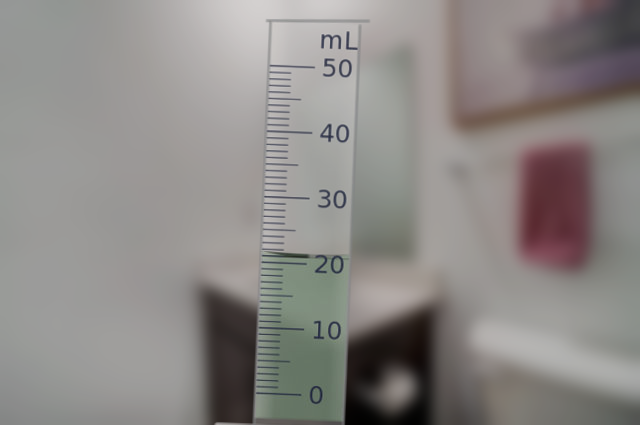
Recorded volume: 21; mL
